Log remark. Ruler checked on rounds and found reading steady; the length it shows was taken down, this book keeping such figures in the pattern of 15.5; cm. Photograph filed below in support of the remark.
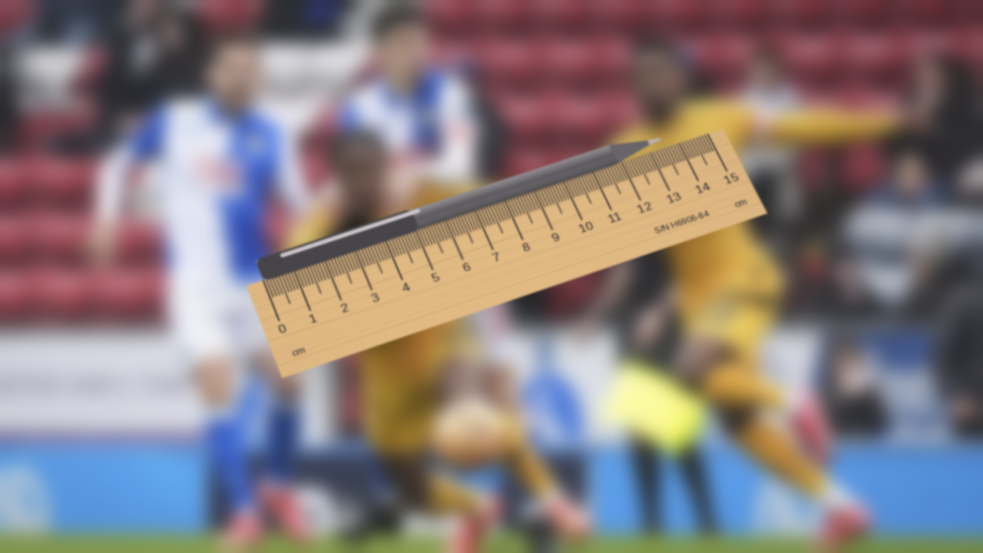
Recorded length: 13.5; cm
